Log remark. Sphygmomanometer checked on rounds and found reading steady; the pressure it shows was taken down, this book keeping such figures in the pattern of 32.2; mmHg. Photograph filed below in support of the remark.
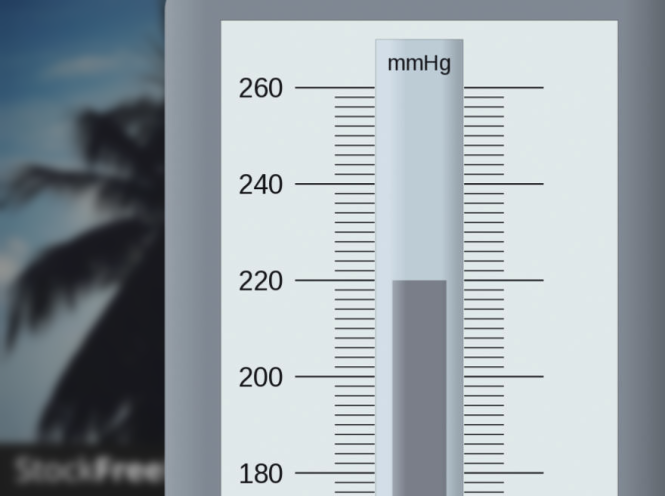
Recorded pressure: 220; mmHg
